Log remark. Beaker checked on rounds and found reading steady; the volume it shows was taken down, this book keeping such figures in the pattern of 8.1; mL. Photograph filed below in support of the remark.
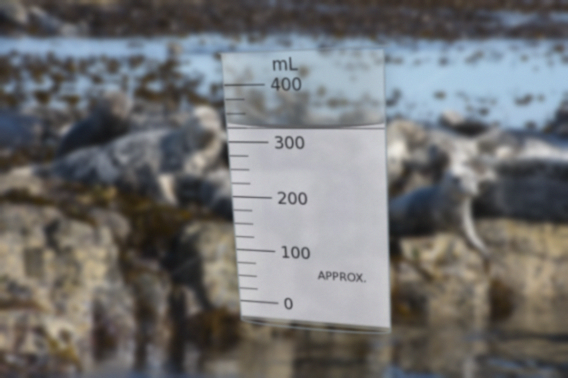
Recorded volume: 325; mL
